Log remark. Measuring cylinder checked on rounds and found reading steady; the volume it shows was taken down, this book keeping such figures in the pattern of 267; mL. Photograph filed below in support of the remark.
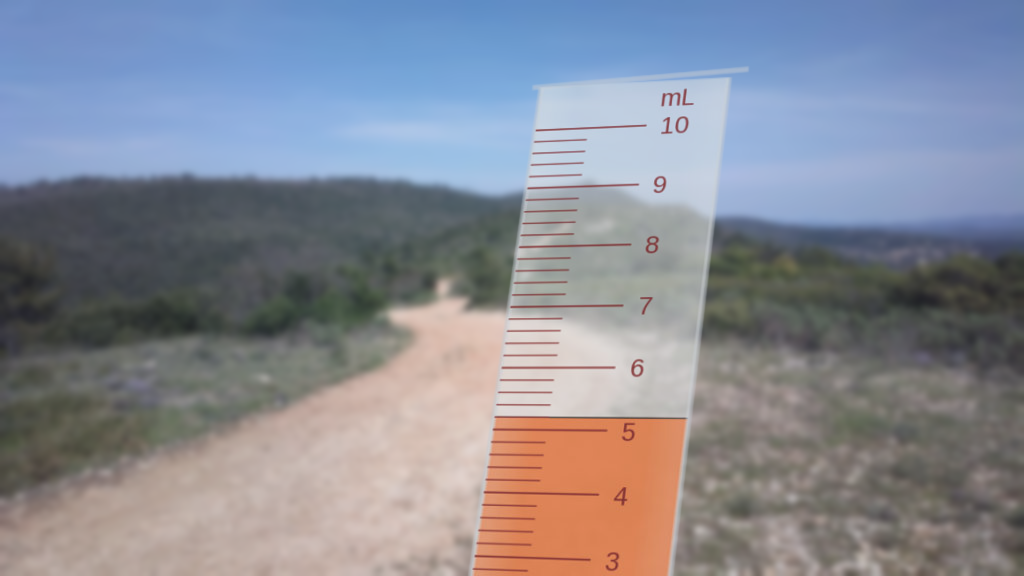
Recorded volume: 5.2; mL
